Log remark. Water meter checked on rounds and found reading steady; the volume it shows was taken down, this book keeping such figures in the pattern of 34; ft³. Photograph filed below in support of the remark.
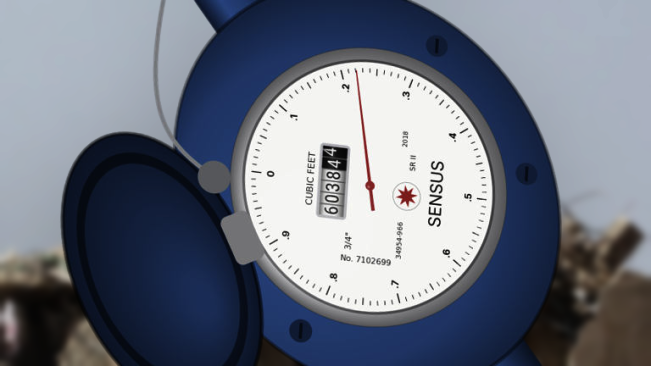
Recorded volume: 603844.22; ft³
